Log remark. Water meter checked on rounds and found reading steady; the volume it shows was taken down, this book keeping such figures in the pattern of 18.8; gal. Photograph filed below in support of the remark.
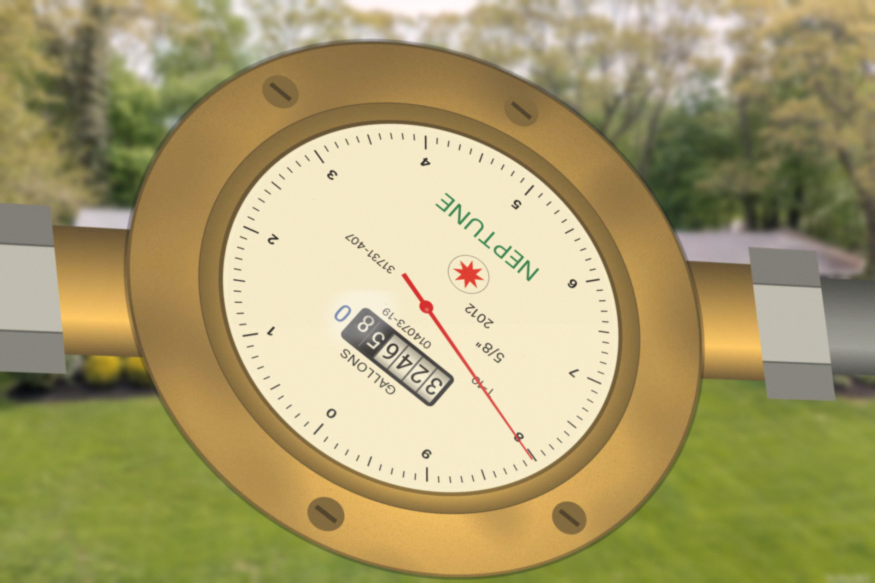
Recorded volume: 3246578.0; gal
